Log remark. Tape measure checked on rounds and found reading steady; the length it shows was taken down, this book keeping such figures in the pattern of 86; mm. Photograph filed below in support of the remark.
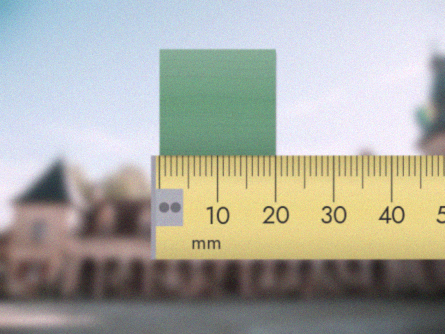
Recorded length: 20; mm
